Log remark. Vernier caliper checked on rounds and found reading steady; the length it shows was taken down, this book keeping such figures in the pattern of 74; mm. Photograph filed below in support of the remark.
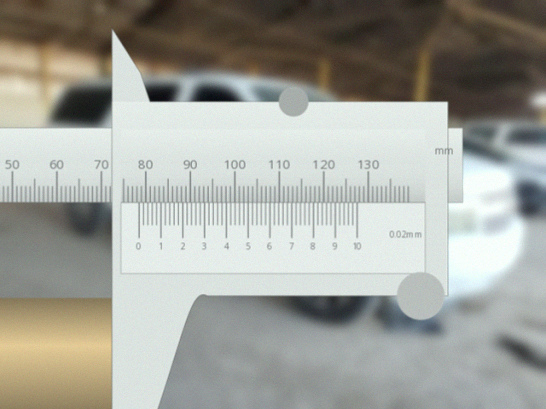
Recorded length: 78.5; mm
